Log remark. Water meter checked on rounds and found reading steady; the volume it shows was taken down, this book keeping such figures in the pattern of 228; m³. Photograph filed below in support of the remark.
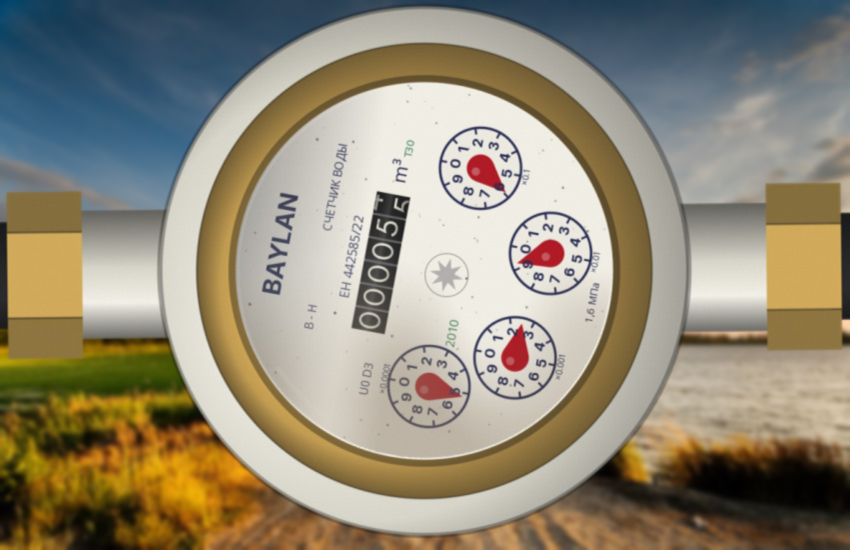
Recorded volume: 54.5925; m³
